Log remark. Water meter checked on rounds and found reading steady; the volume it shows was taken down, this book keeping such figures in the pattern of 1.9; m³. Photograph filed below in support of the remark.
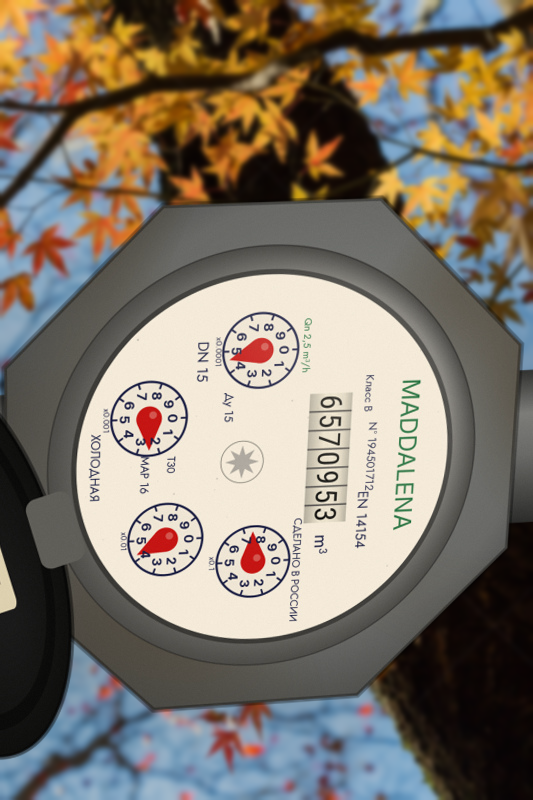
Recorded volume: 6570953.7424; m³
